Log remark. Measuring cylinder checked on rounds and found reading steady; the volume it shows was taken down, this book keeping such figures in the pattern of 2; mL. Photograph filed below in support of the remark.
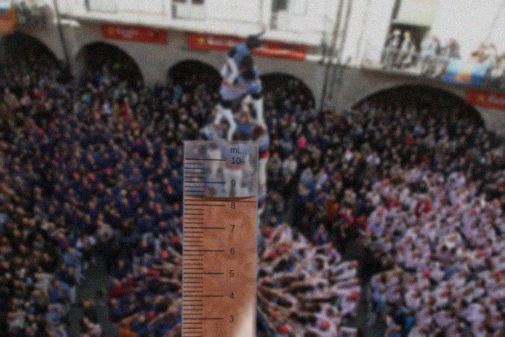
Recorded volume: 8.2; mL
